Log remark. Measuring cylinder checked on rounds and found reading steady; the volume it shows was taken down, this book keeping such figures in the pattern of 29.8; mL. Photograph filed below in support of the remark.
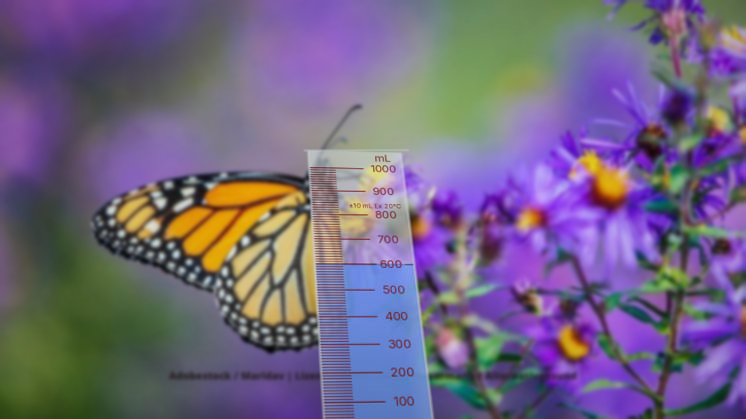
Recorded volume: 600; mL
